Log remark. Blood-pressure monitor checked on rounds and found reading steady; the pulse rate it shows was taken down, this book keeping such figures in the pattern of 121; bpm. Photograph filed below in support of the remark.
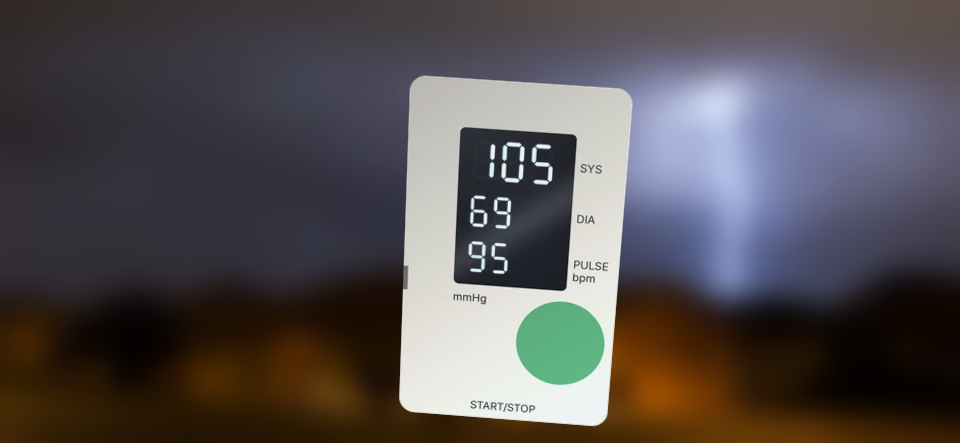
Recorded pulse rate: 95; bpm
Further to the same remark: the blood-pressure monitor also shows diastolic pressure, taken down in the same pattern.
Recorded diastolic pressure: 69; mmHg
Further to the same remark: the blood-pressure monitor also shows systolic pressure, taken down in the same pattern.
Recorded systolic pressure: 105; mmHg
